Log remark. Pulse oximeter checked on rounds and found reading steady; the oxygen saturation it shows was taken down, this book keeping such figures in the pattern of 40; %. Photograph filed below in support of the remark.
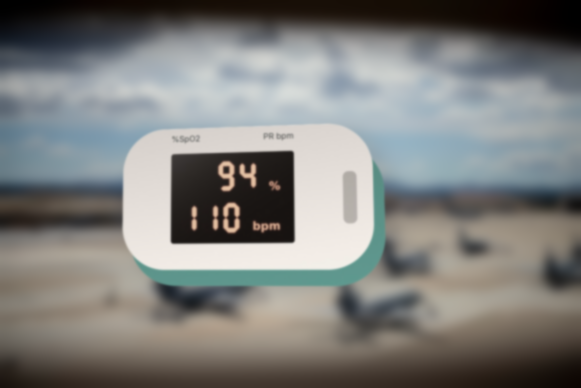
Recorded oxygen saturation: 94; %
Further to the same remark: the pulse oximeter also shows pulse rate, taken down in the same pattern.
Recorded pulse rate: 110; bpm
